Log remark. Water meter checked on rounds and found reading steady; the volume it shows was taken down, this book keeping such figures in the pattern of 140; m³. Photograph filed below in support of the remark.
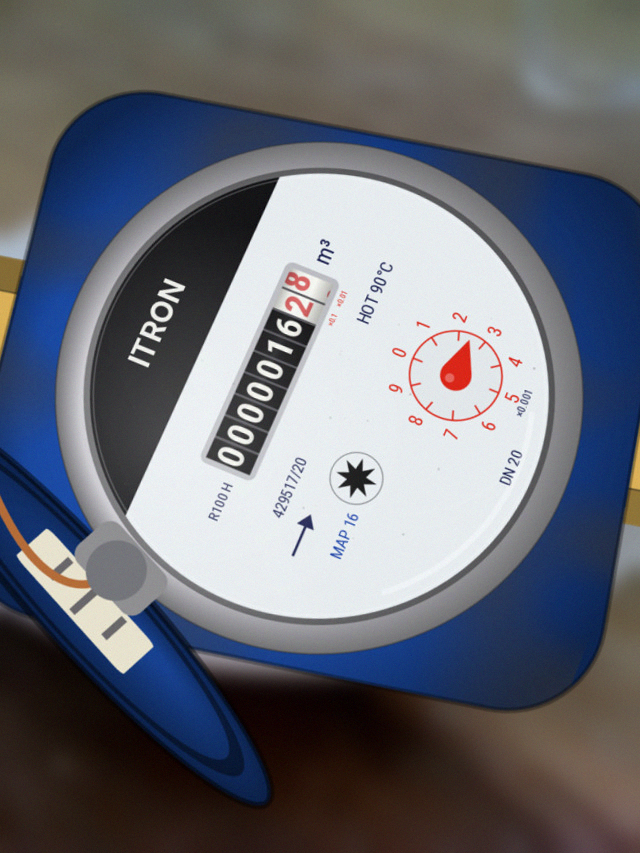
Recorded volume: 16.282; m³
